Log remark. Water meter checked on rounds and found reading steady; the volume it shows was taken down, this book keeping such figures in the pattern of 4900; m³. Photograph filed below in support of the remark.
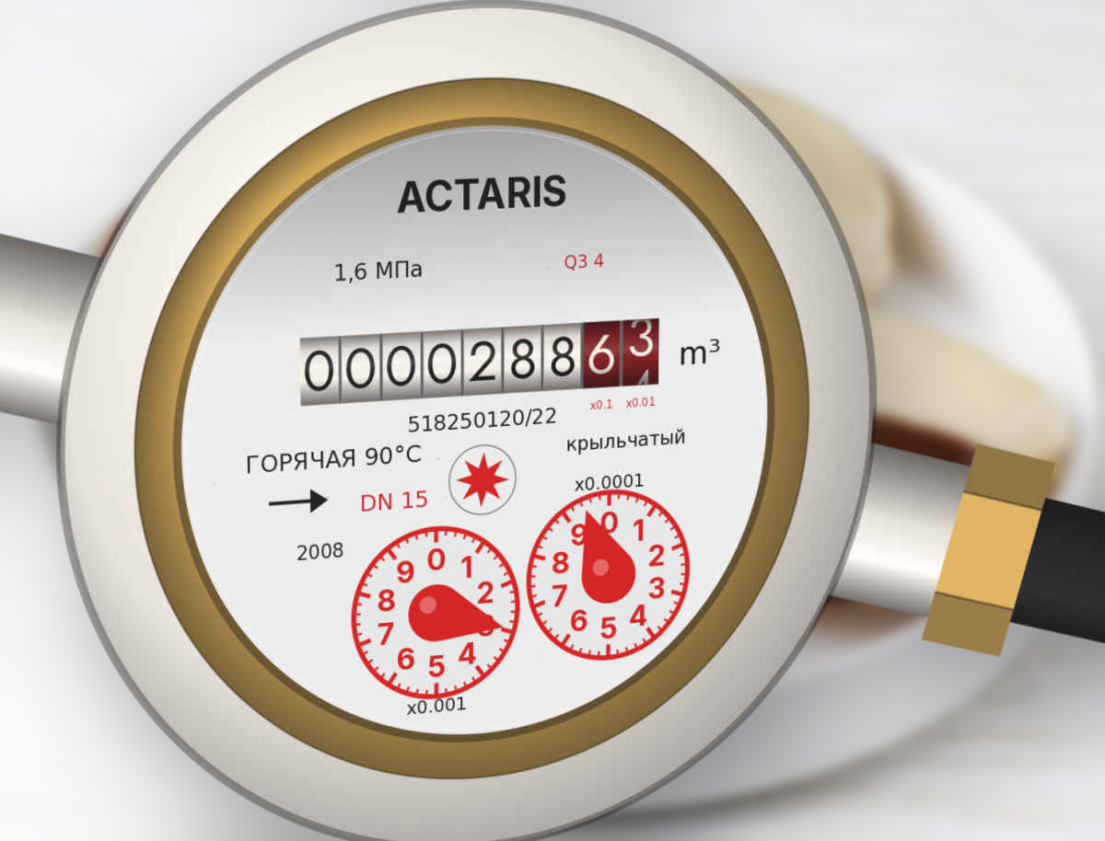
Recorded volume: 288.6329; m³
